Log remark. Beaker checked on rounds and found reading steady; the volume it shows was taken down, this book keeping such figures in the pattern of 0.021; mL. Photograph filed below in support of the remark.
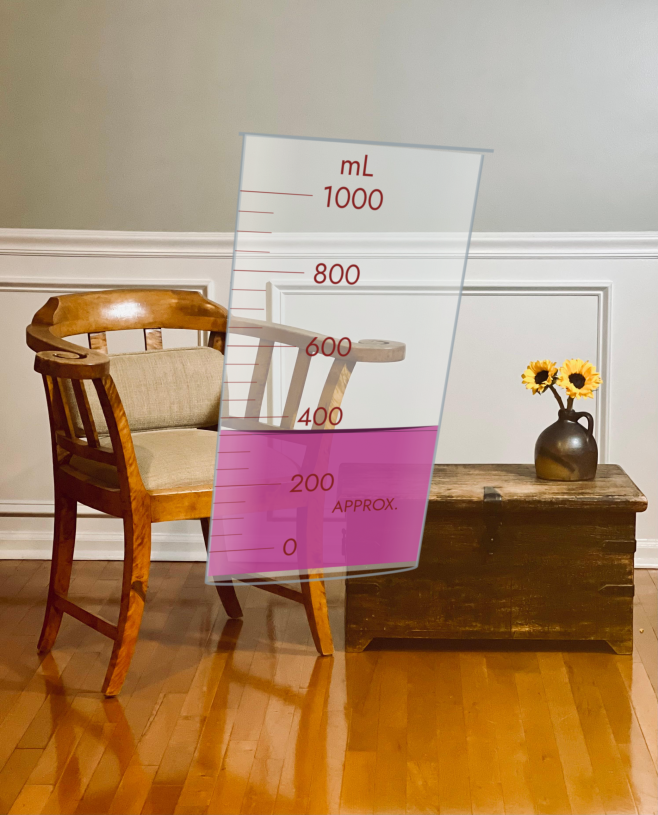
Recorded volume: 350; mL
